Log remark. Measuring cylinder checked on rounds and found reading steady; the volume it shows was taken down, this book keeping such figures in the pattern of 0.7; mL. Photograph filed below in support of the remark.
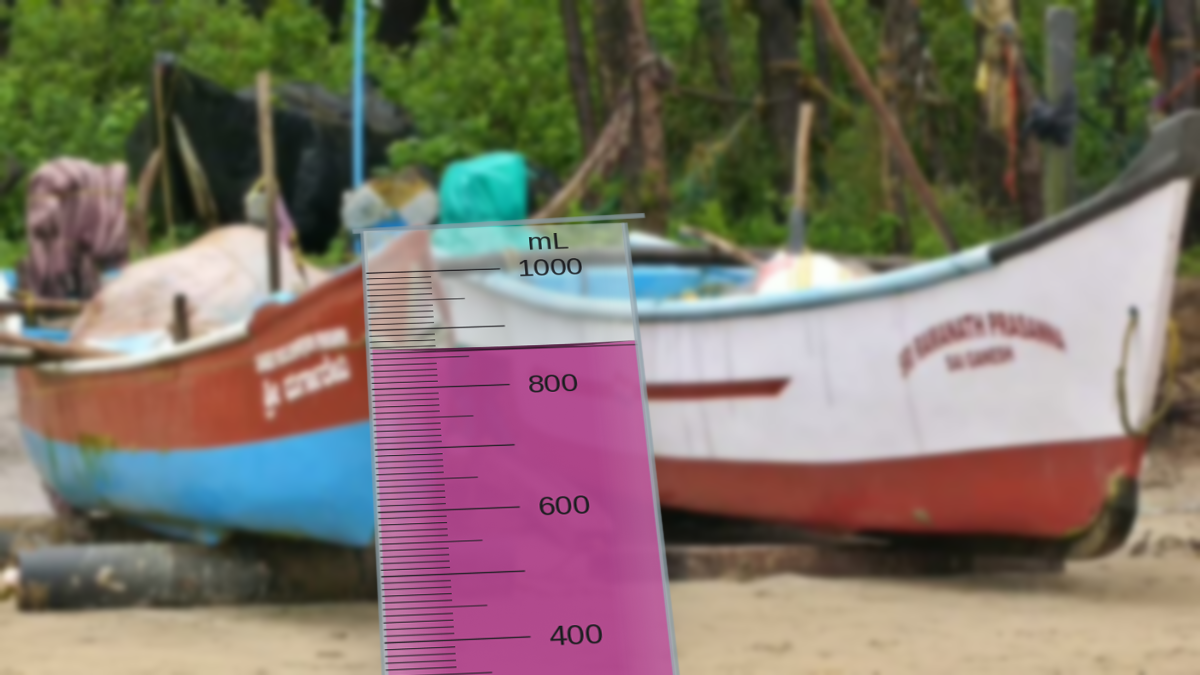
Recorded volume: 860; mL
